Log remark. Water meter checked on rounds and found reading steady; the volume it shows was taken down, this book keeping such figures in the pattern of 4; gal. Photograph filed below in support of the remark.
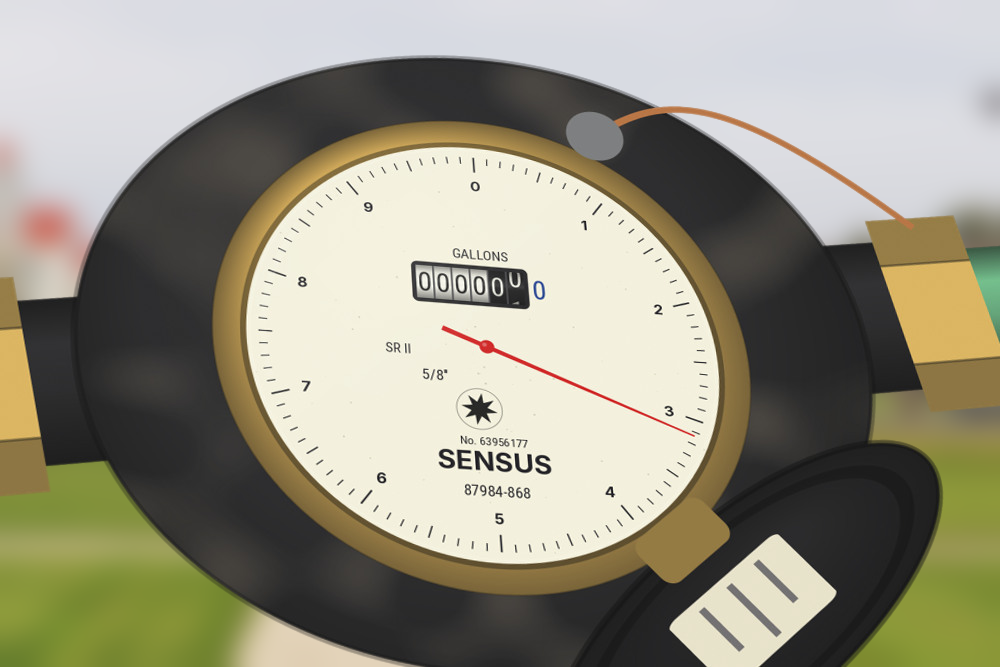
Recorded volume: 3.1; gal
